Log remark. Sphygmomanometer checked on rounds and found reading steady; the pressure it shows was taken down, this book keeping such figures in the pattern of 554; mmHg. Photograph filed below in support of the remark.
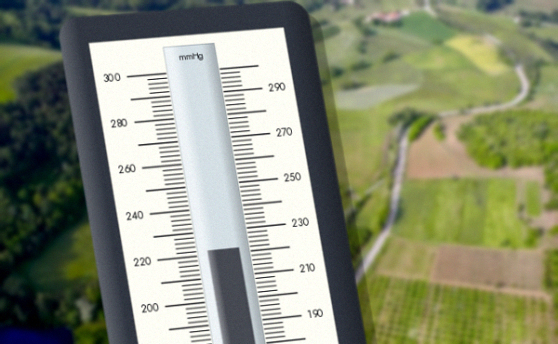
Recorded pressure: 222; mmHg
